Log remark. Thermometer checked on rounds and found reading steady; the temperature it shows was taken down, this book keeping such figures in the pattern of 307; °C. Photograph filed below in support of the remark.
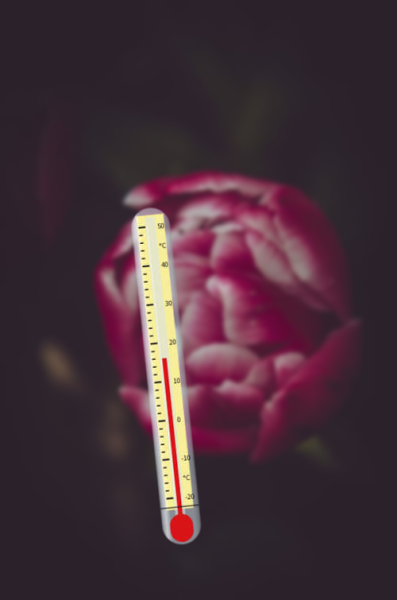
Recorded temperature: 16; °C
